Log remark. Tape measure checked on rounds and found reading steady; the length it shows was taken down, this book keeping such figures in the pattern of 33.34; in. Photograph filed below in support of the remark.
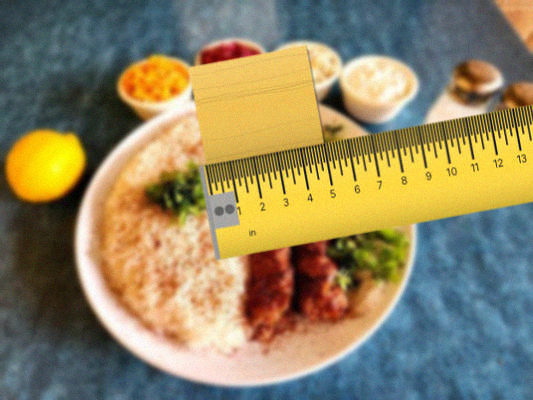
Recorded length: 5; in
